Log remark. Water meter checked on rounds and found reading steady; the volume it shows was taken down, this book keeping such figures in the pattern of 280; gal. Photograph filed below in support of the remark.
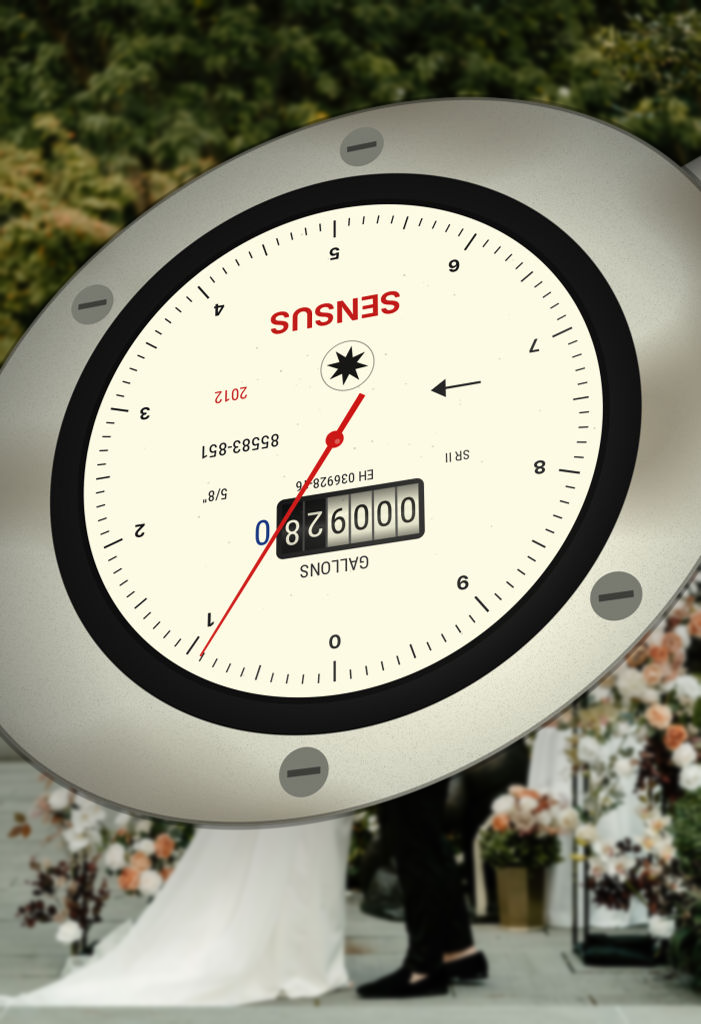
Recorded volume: 9280.9; gal
